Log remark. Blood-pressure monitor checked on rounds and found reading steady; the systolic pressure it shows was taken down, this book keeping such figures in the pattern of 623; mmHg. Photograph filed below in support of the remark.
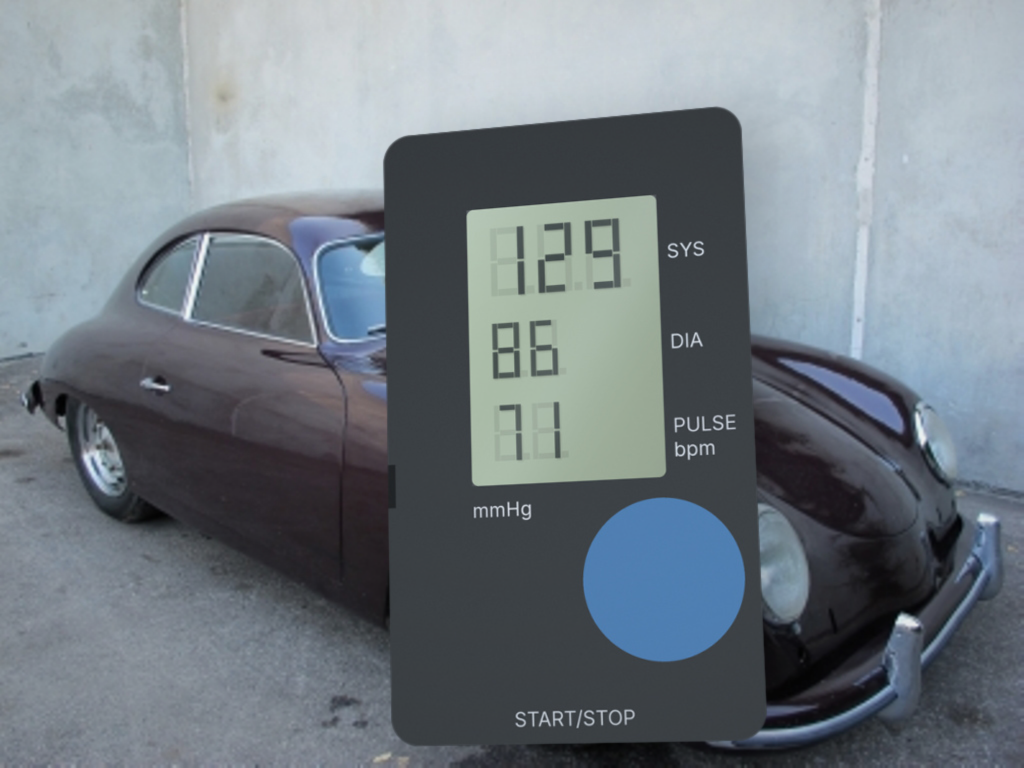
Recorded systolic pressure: 129; mmHg
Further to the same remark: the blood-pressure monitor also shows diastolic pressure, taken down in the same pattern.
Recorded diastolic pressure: 86; mmHg
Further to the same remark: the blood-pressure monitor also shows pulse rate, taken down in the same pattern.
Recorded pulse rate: 71; bpm
